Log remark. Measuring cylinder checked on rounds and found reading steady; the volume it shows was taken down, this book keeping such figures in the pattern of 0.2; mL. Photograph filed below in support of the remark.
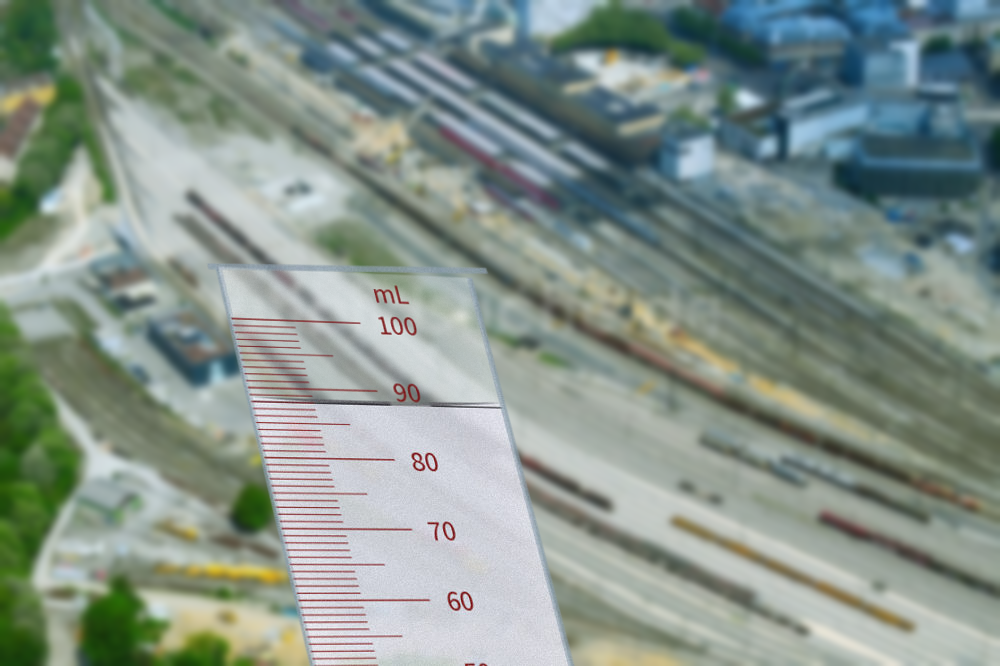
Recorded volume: 88; mL
